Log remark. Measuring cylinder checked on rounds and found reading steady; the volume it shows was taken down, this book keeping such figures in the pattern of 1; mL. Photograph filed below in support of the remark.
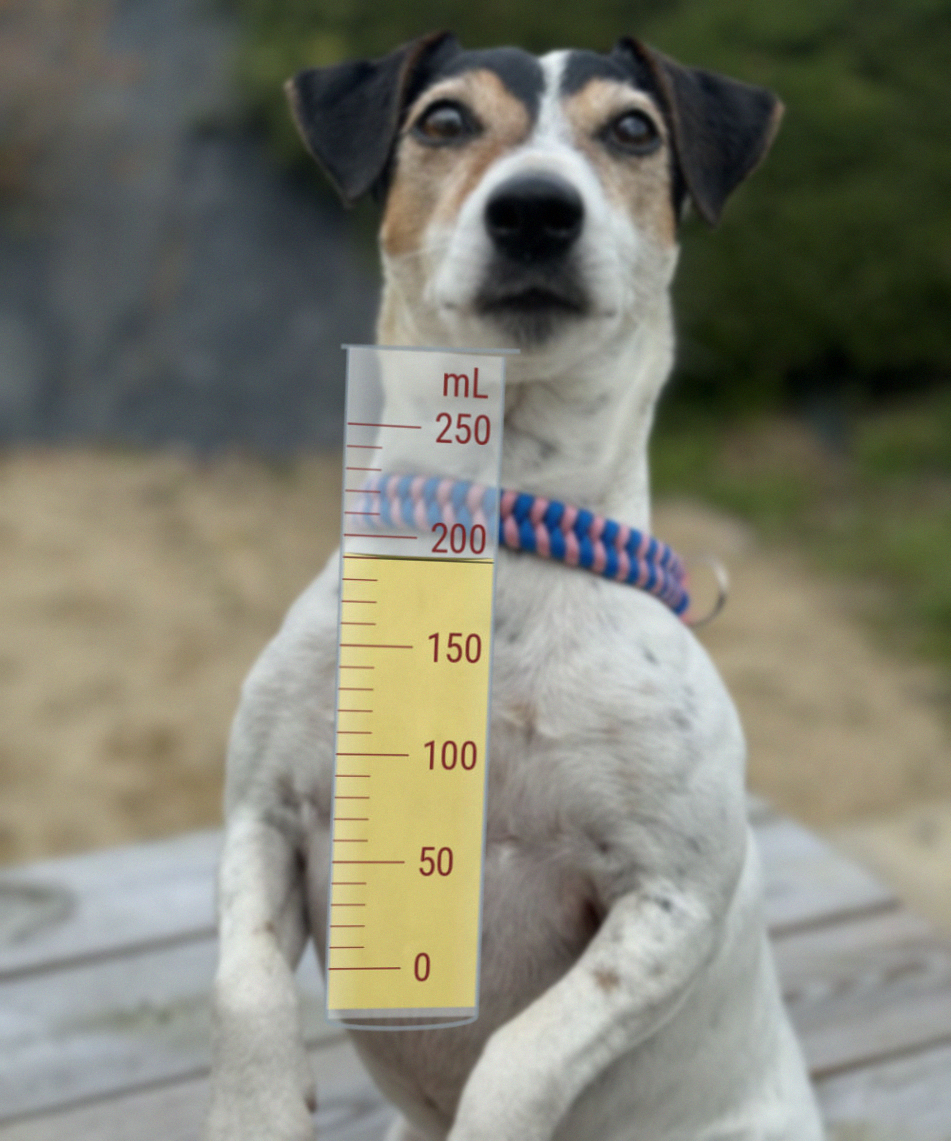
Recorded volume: 190; mL
